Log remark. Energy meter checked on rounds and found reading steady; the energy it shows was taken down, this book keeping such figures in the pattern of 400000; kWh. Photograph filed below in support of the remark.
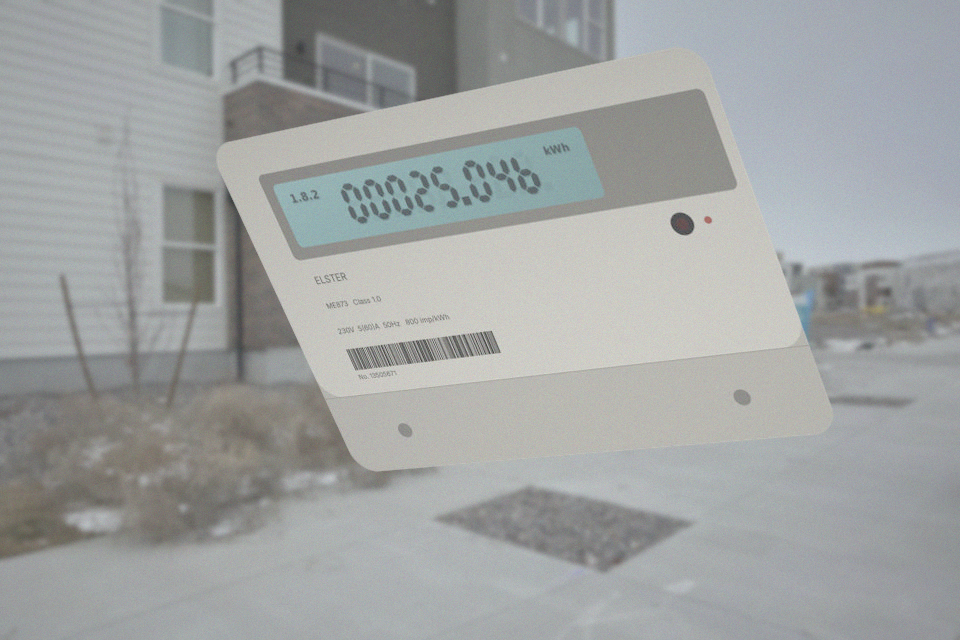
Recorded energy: 25.046; kWh
